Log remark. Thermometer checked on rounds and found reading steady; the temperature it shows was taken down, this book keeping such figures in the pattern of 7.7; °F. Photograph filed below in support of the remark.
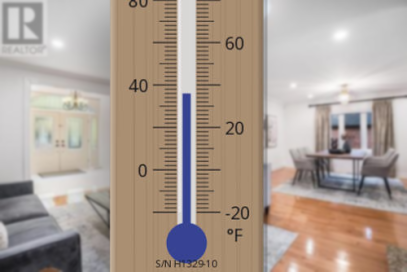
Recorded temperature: 36; °F
